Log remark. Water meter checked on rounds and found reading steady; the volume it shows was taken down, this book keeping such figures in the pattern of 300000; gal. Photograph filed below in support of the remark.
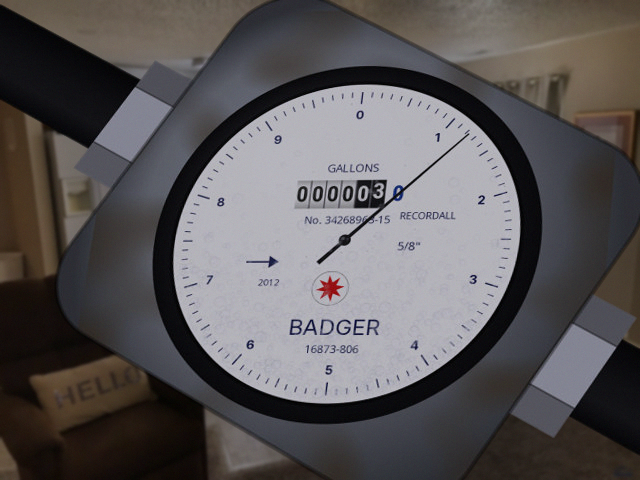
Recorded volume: 31.2; gal
